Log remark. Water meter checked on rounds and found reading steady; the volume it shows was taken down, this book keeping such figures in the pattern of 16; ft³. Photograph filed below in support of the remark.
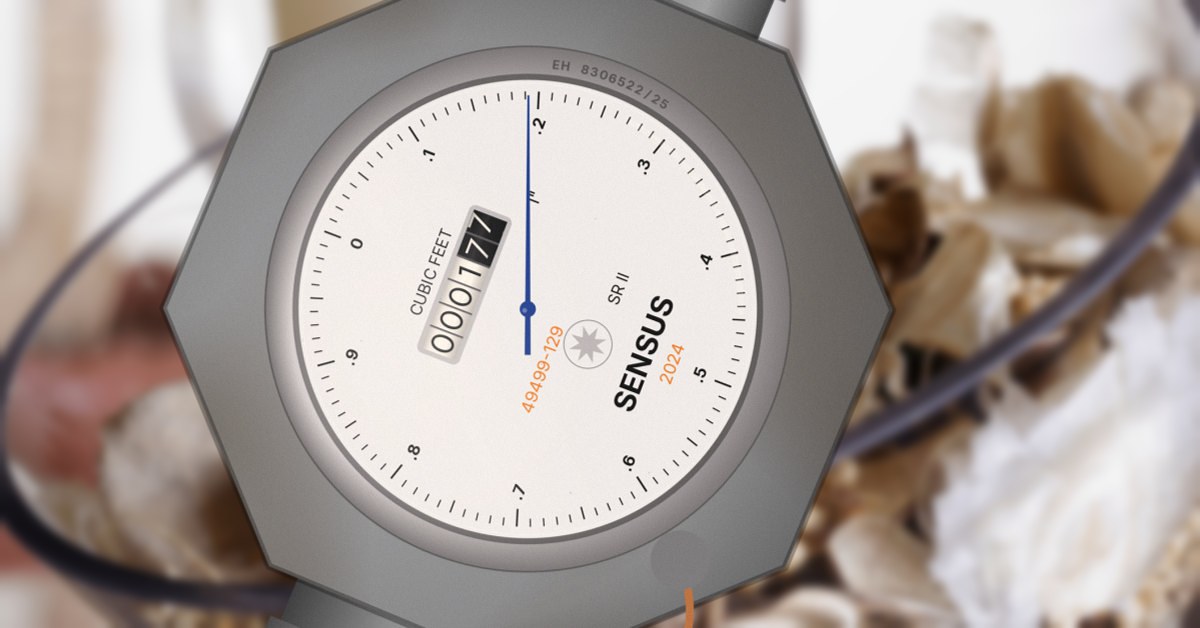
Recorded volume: 177.19; ft³
